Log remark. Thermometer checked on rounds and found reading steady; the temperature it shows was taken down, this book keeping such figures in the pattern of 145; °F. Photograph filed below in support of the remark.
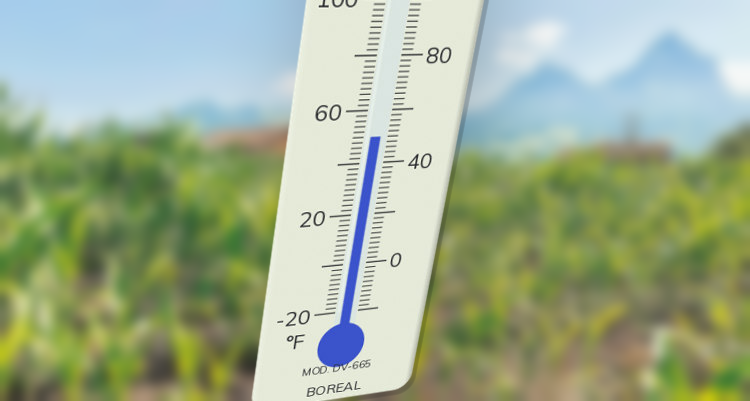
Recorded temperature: 50; °F
